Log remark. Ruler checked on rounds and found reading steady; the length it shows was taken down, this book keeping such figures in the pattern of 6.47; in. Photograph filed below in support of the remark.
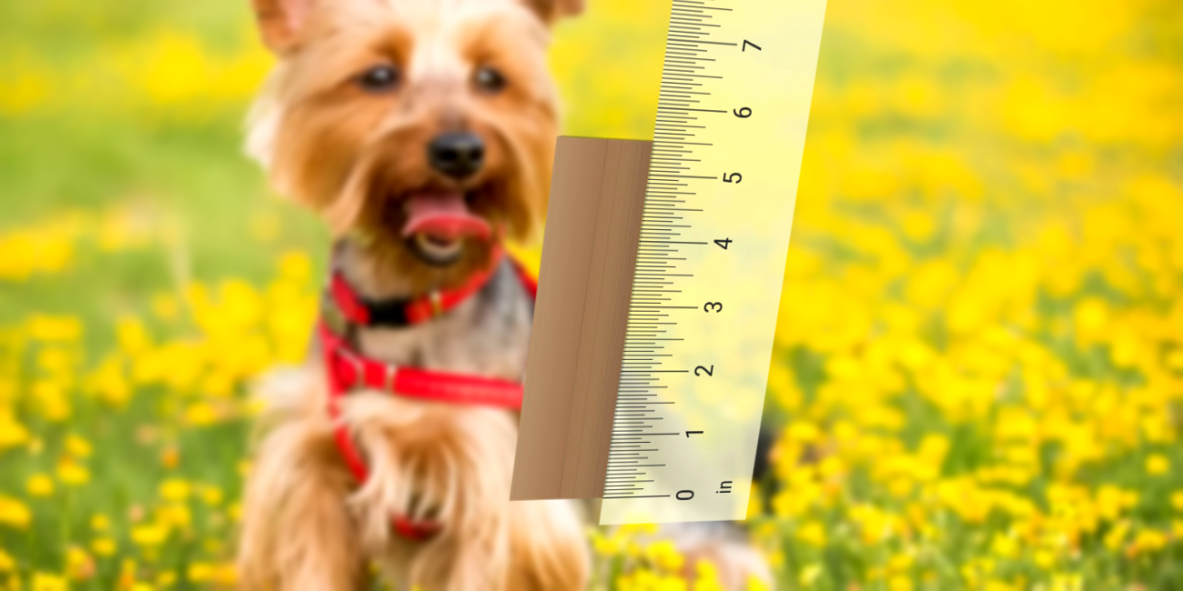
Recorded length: 5.5; in
